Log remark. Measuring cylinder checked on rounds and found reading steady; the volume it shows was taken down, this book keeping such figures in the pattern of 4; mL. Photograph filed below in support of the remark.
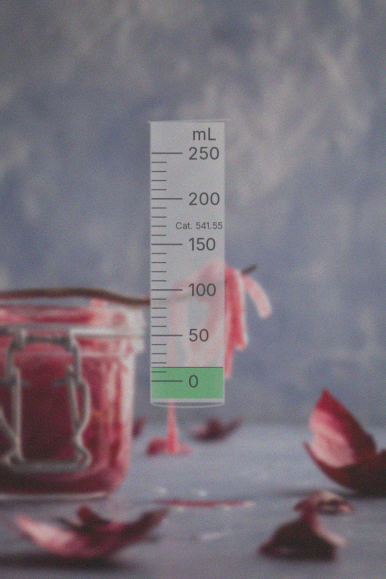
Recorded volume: 15; mL
